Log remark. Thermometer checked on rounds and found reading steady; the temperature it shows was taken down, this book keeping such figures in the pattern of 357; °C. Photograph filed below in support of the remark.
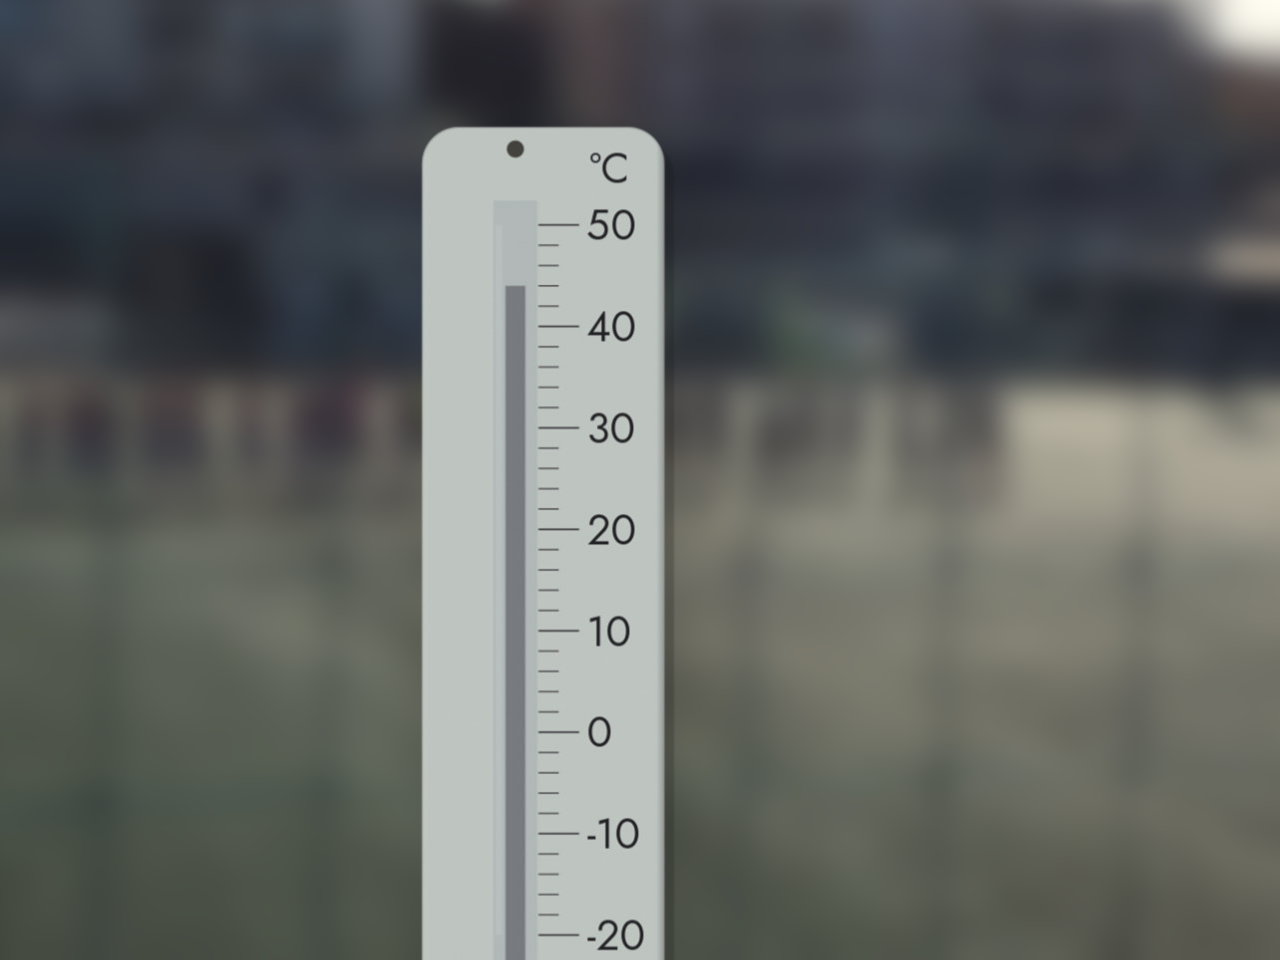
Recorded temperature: 44; °C
